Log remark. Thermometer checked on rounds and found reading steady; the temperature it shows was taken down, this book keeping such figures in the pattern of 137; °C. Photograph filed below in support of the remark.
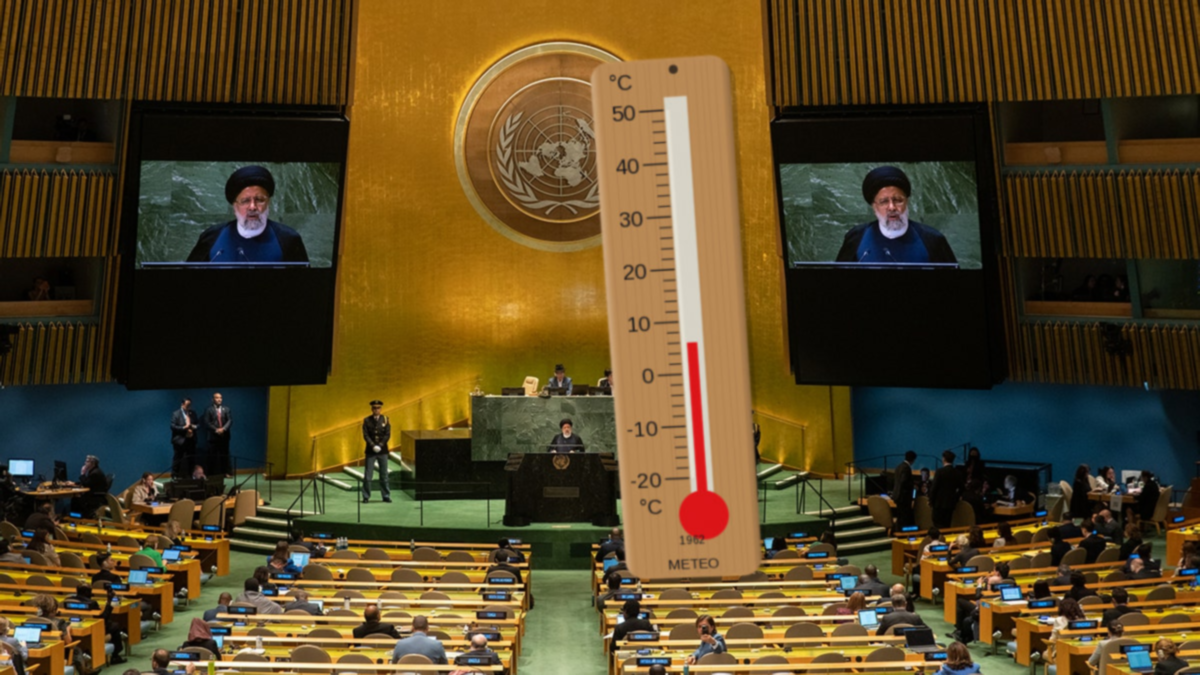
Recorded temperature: 6; °C
